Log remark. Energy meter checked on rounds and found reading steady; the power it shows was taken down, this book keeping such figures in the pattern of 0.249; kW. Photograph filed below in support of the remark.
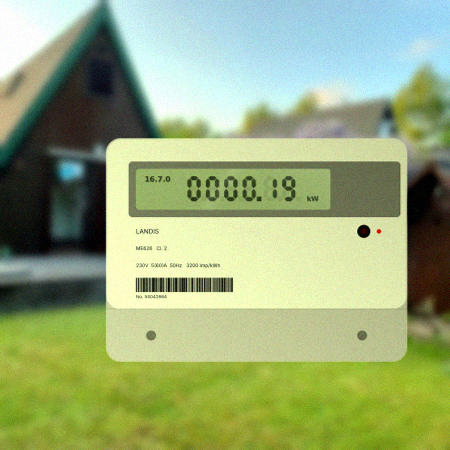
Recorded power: 0.19; kW
